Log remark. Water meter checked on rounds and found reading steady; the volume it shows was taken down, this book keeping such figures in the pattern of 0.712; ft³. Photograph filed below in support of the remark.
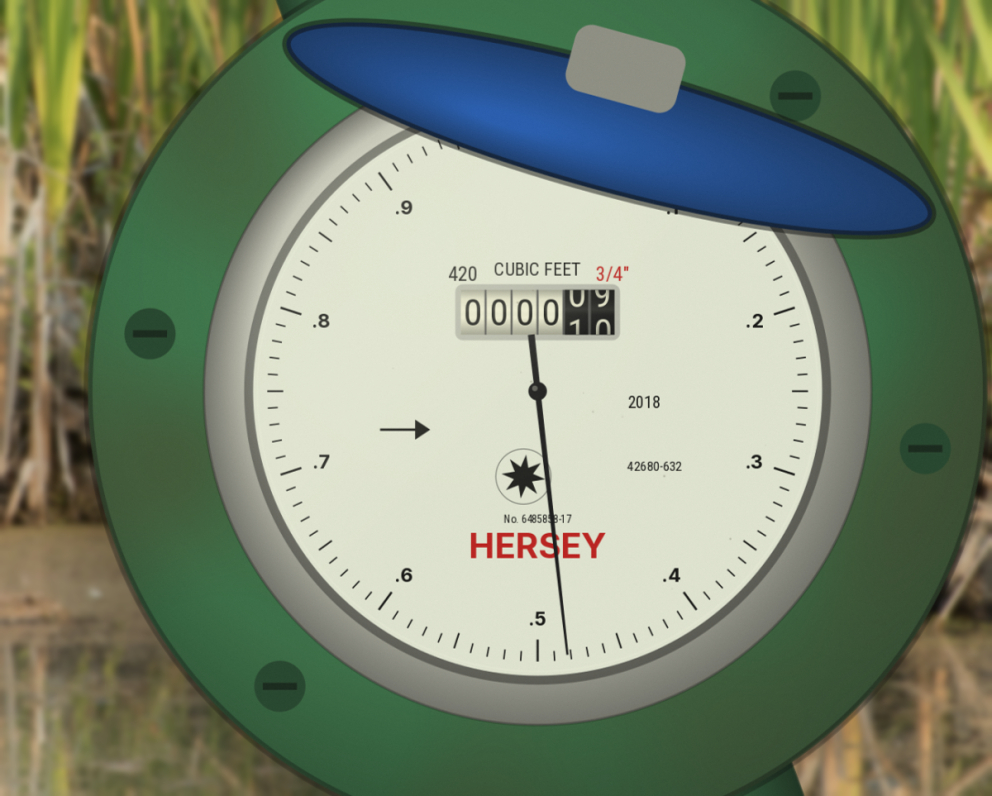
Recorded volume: 9.48; ft³
